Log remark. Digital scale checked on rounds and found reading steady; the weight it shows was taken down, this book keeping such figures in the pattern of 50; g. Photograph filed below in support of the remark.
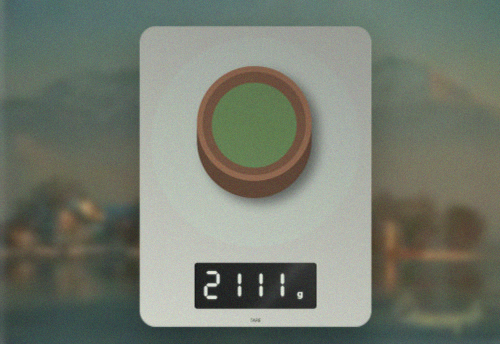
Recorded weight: 2111; g
